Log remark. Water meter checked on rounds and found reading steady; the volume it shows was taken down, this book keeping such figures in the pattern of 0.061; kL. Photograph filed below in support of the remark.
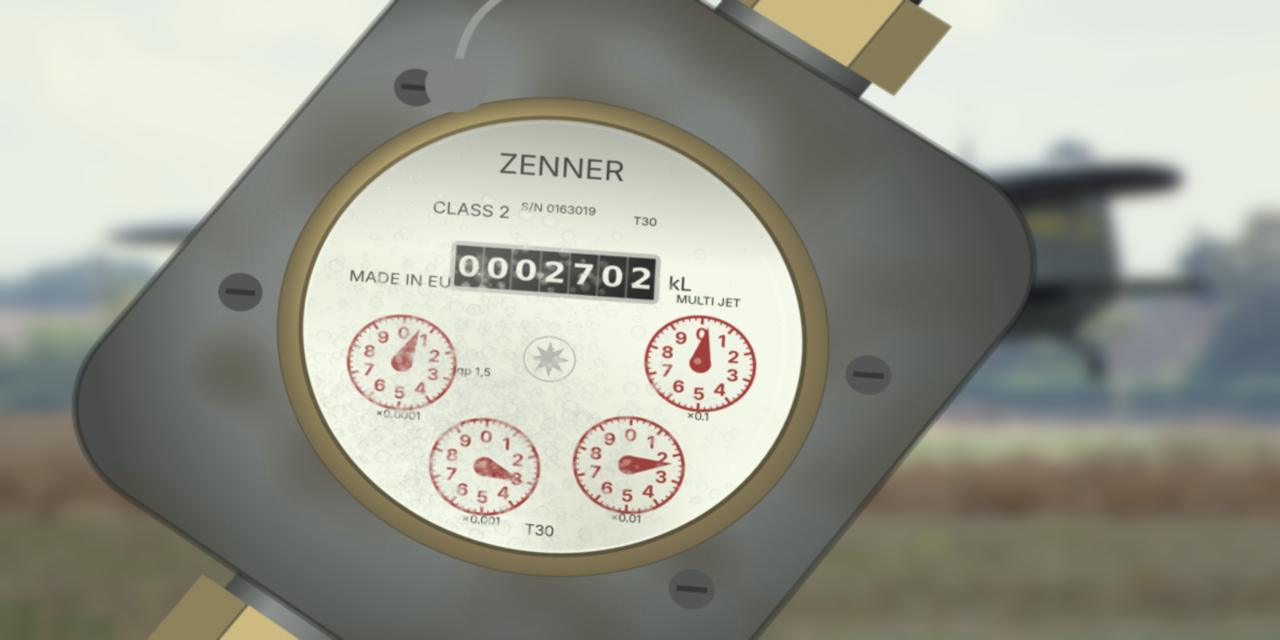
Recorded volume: 2702.0230; kL
